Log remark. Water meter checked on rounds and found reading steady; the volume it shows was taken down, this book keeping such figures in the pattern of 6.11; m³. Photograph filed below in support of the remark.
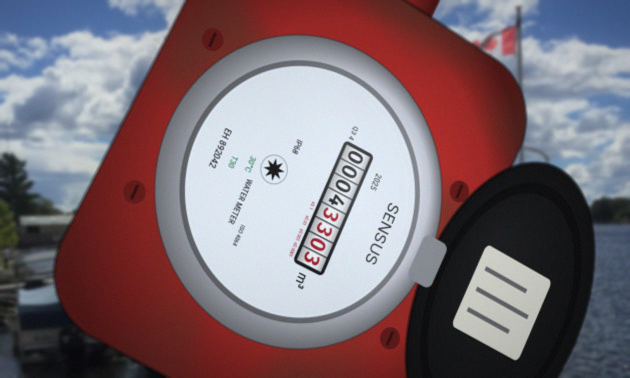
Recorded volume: 4.3303; m³
